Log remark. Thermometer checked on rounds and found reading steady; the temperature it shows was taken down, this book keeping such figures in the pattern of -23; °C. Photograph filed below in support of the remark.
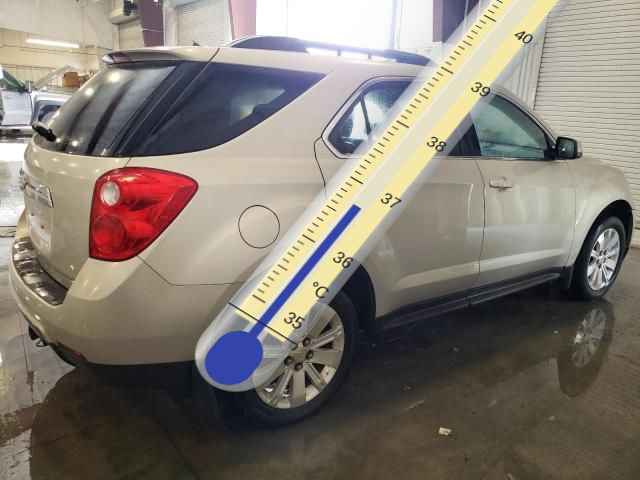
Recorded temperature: 36.7; °C
